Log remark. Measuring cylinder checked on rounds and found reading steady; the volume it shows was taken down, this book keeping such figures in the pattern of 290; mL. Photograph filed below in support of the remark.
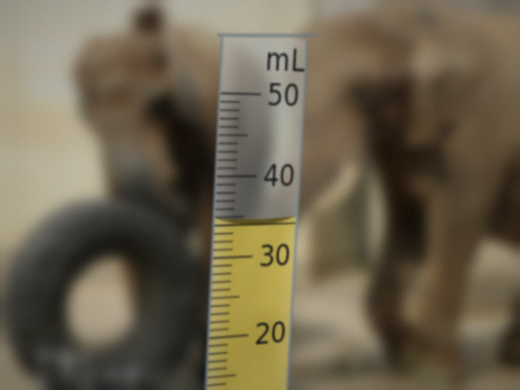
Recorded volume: 34; mL
